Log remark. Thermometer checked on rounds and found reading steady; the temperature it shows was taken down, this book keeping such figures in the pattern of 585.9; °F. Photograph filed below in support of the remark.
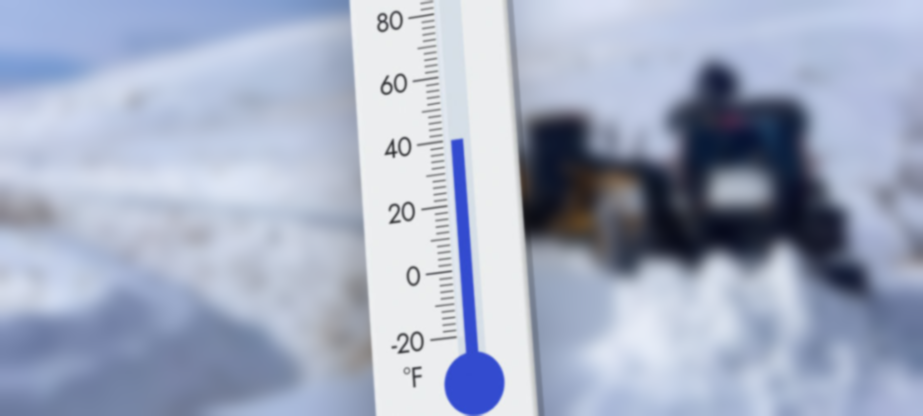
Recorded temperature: 40; °F
